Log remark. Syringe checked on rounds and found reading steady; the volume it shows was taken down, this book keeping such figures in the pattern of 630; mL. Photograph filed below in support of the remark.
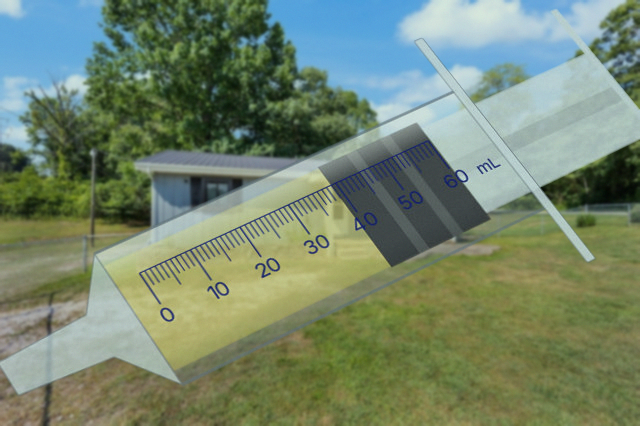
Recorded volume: 39; mL
